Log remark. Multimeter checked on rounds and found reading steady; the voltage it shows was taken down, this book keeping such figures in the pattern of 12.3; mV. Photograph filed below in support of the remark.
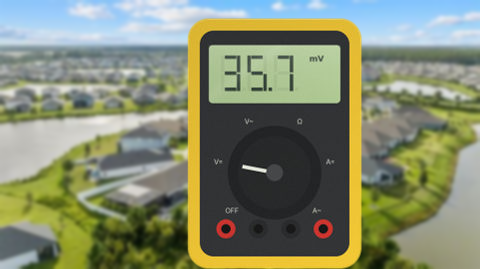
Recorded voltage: 35.7; mV
